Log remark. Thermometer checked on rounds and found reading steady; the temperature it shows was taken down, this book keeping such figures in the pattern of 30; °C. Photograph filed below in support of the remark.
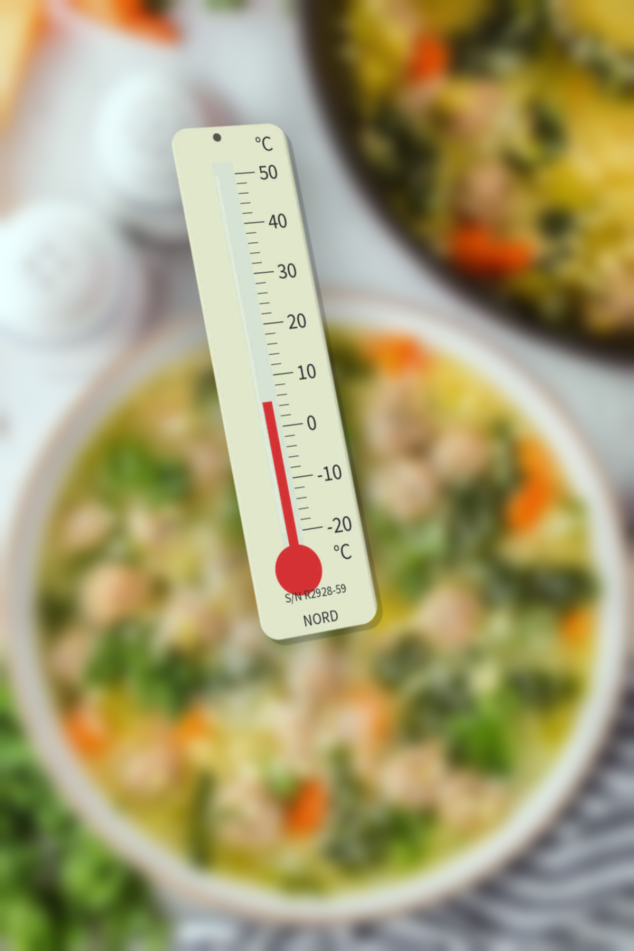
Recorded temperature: 5; °C
